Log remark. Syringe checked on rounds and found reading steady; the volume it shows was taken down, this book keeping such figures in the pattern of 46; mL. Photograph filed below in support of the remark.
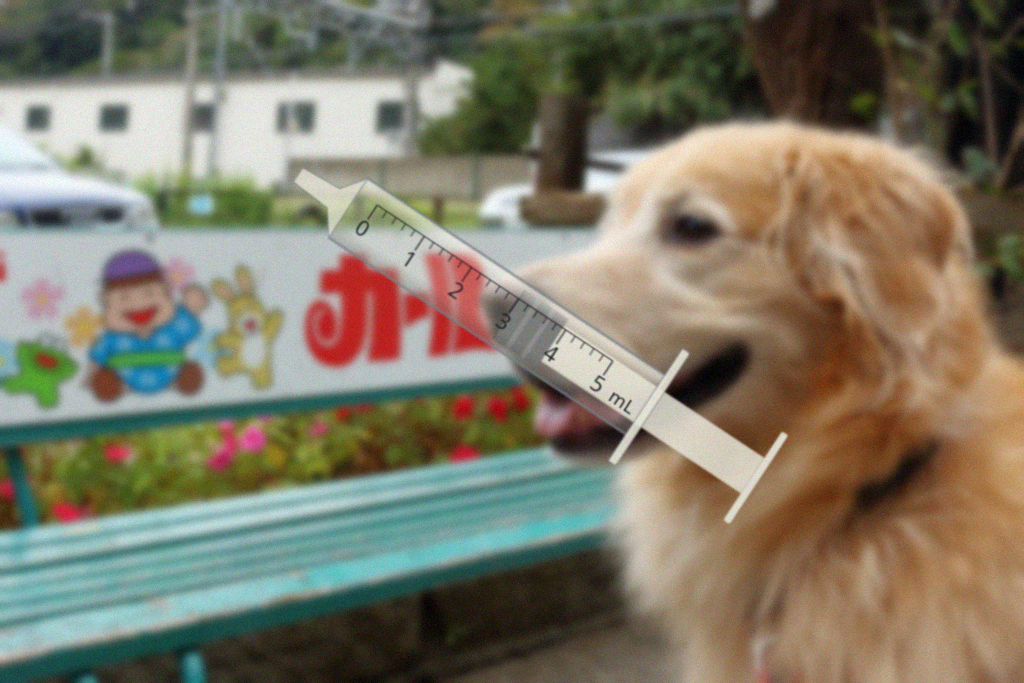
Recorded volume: 3; mL
